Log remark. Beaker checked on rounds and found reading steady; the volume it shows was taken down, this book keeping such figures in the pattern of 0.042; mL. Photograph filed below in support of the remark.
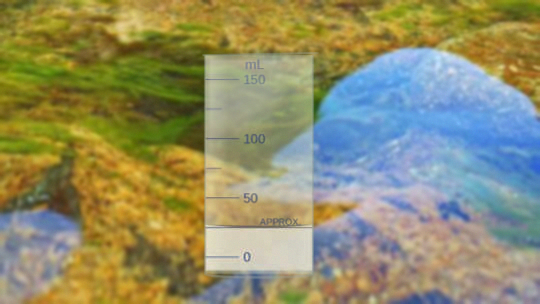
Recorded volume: 25; mL
